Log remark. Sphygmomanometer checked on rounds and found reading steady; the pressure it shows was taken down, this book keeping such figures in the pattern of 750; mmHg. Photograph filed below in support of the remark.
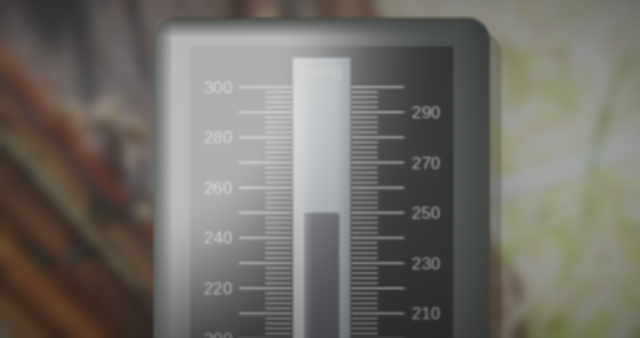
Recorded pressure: 250; mmHg
